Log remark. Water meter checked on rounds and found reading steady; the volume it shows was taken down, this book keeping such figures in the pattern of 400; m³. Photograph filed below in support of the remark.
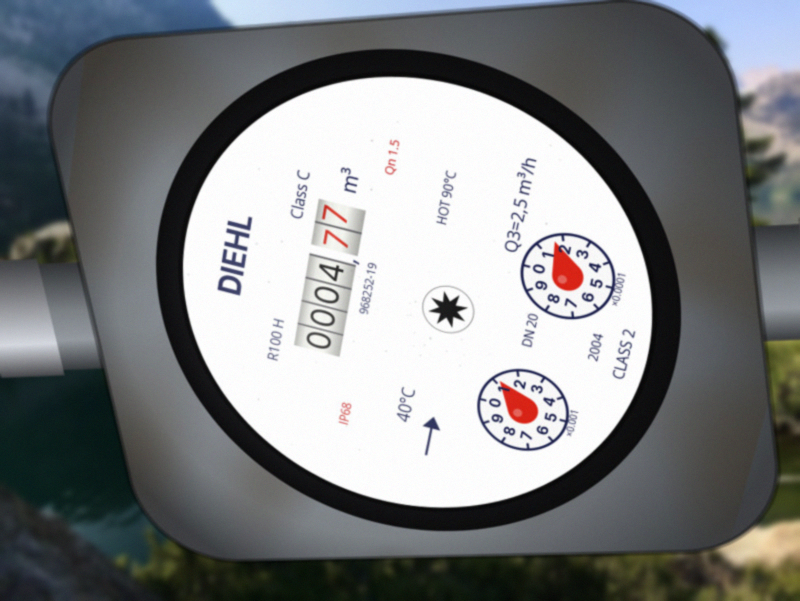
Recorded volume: 4.7711; m³
